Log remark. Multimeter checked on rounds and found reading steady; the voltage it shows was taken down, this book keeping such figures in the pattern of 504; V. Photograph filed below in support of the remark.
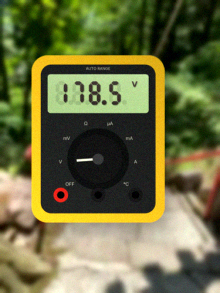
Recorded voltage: 178.5; V
